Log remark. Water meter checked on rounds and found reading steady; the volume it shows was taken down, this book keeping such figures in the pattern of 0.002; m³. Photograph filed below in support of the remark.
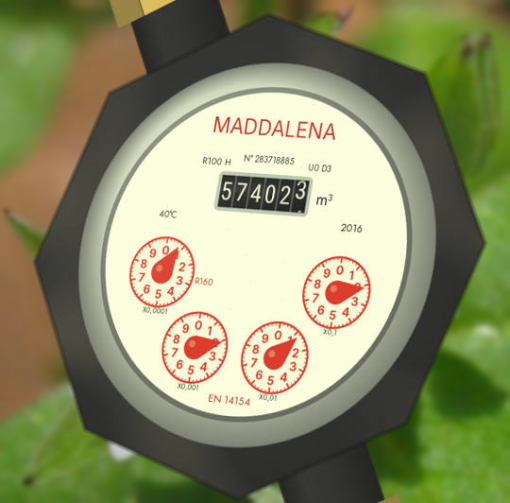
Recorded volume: 574023.2120; m³
